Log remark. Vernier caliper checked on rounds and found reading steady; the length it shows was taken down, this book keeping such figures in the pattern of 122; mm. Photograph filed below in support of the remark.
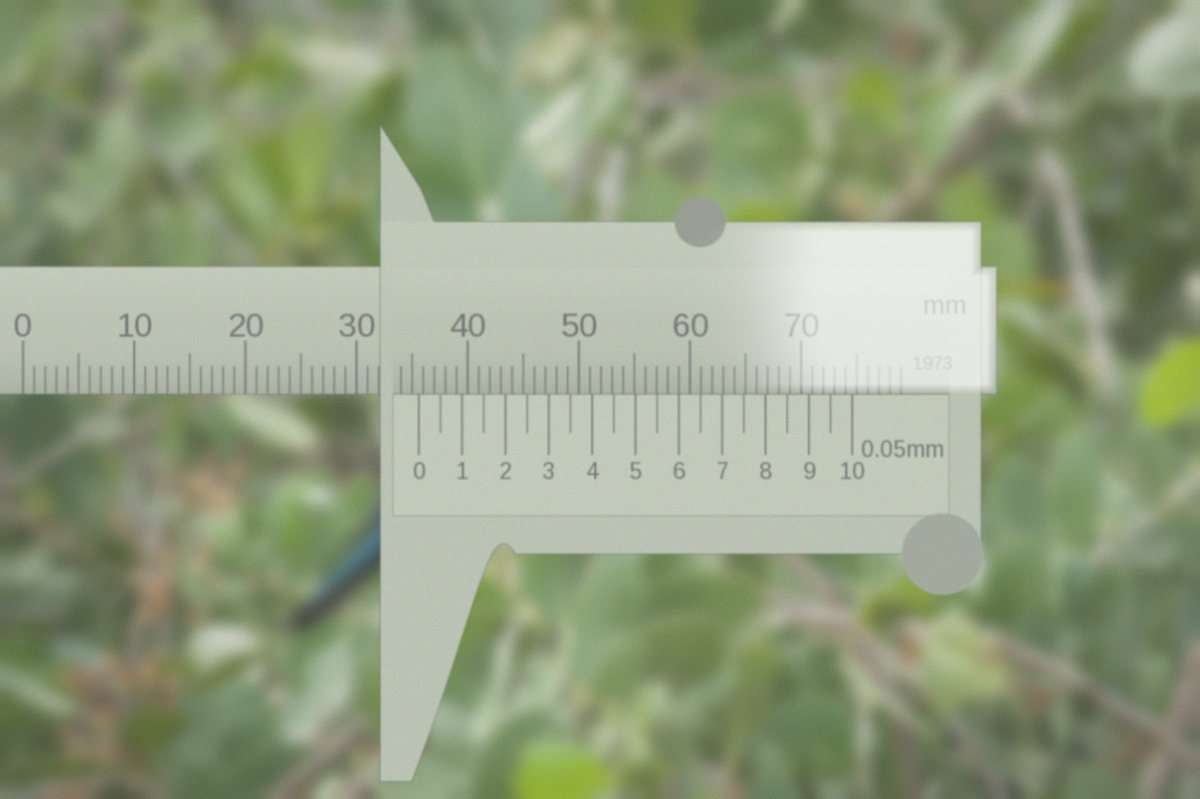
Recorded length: 35.6; mm
